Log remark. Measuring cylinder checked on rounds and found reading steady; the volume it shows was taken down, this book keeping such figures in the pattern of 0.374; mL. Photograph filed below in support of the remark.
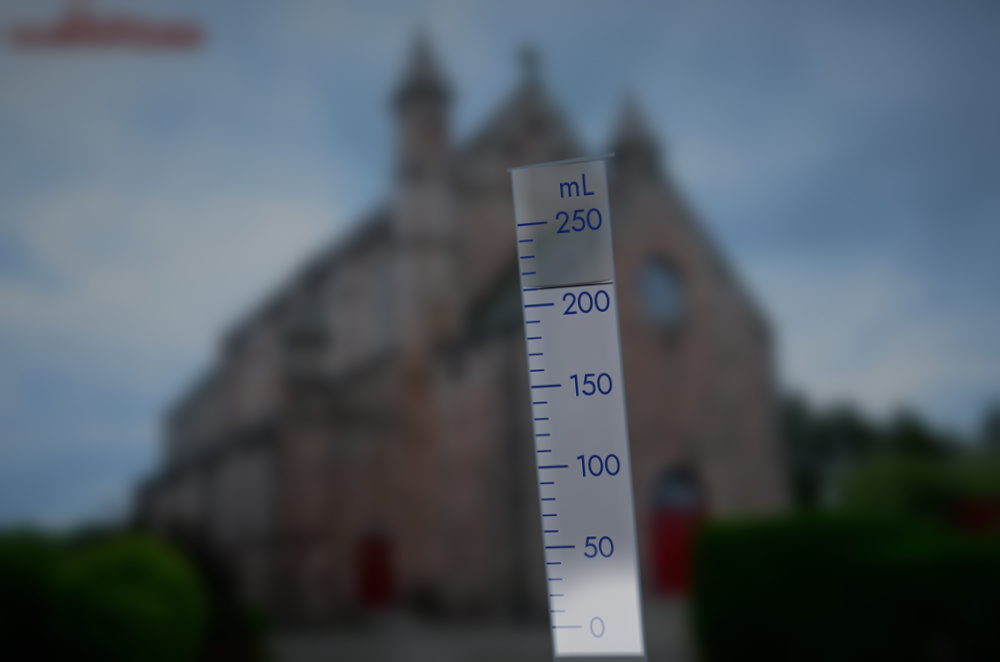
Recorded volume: 210; mL
